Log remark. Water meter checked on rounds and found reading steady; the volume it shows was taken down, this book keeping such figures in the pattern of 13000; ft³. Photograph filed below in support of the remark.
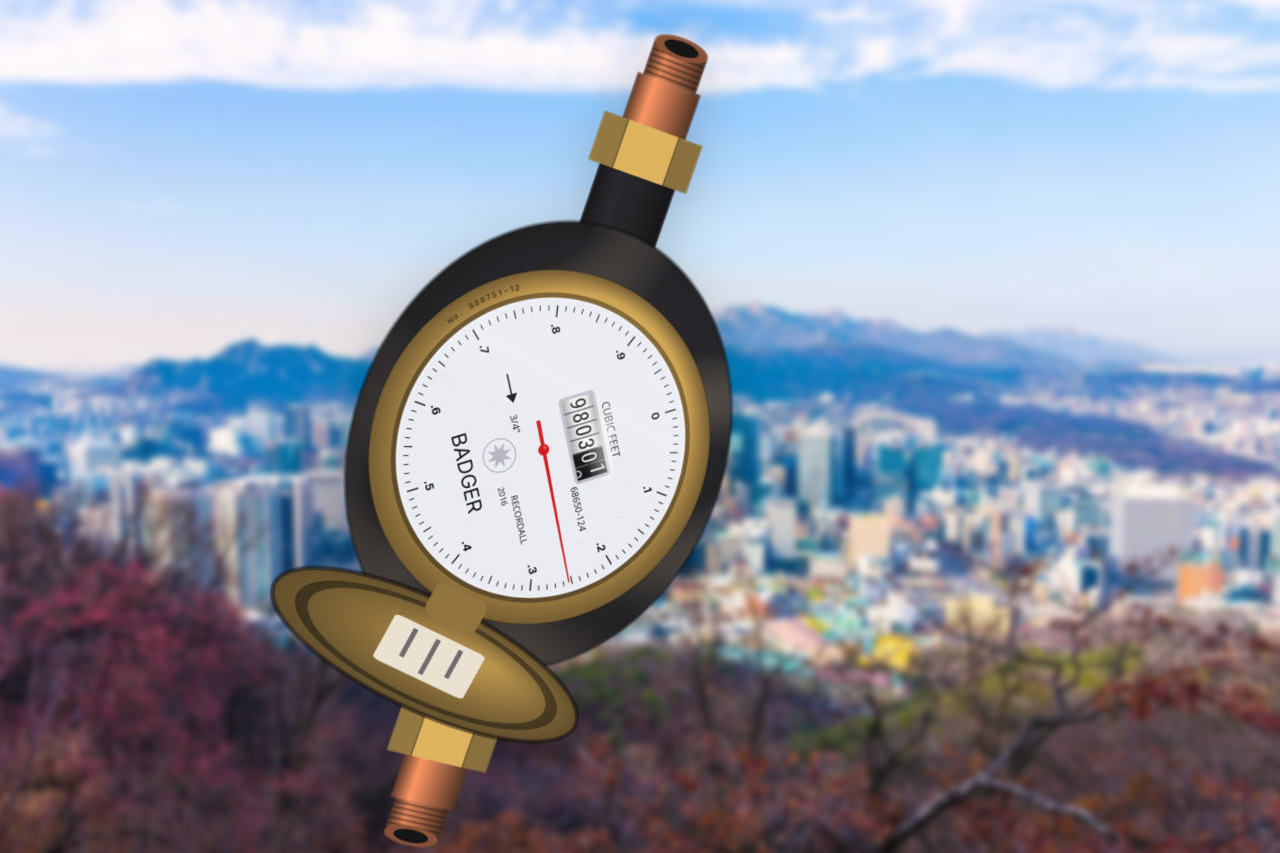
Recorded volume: 980301.25; ft³
